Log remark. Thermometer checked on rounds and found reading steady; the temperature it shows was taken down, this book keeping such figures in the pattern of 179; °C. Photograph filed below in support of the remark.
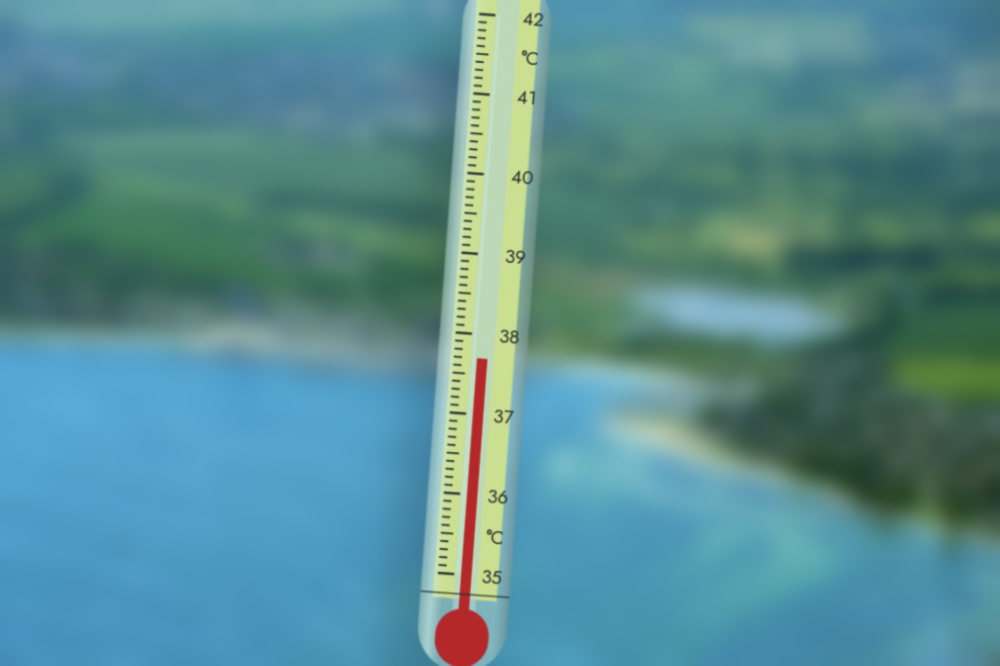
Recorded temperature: 37.7; °C
